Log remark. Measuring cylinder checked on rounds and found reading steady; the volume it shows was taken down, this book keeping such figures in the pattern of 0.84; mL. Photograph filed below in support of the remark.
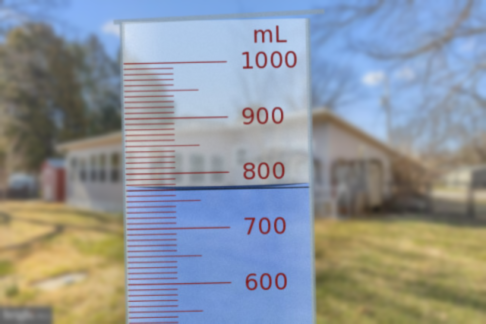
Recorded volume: 770; mL
